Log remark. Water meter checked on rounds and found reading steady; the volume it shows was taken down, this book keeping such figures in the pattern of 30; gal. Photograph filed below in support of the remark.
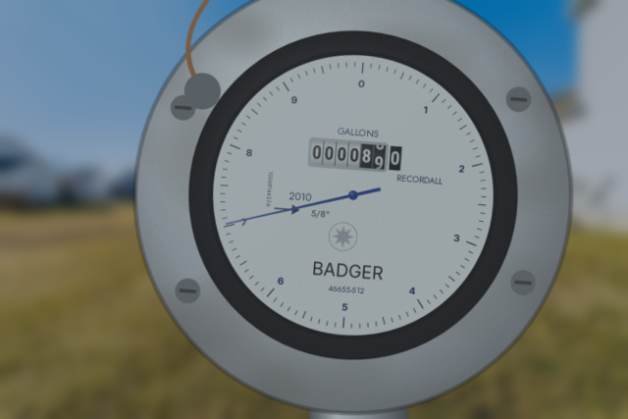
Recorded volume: 887.0; gal
